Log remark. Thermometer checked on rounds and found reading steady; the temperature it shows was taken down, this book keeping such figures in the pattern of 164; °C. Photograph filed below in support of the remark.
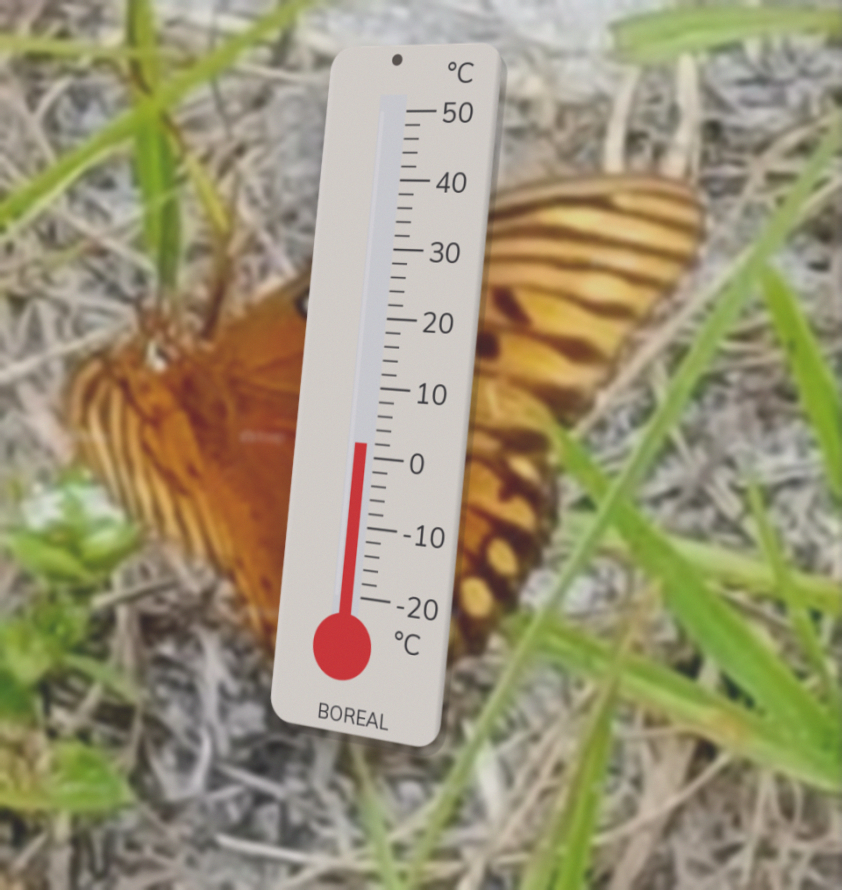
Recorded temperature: 2; °C
